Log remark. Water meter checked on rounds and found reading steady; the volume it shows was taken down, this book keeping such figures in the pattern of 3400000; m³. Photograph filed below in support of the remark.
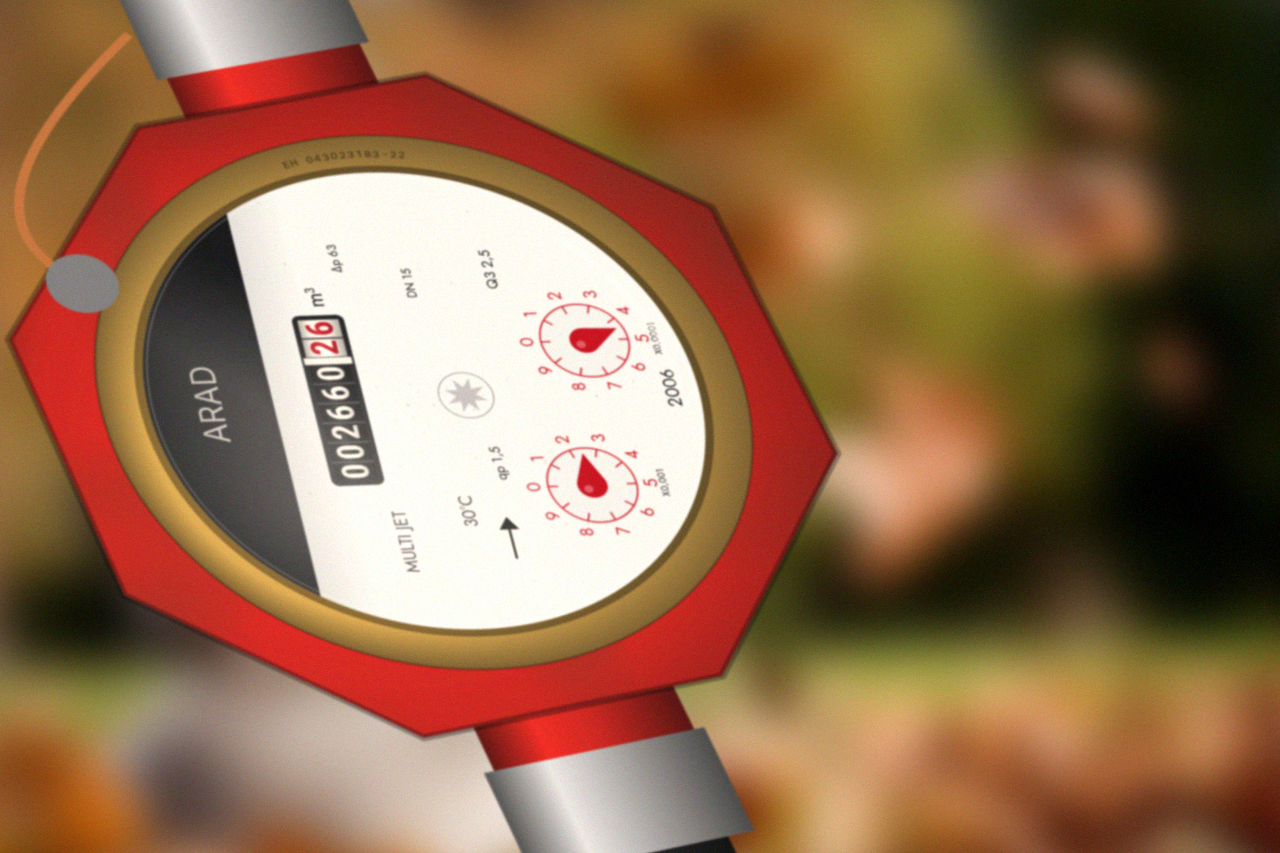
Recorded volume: 2660.2624; m³
